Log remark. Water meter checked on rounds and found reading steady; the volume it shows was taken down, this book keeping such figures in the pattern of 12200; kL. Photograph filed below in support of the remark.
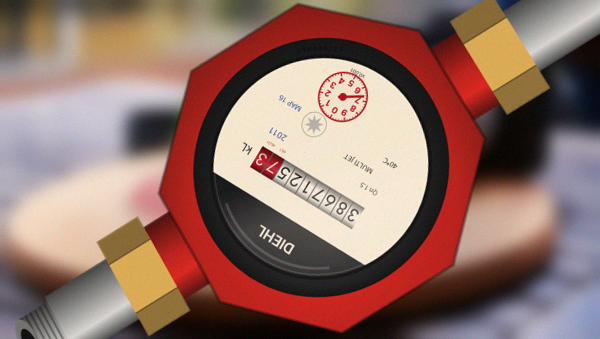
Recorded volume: 3867125.736; kL
